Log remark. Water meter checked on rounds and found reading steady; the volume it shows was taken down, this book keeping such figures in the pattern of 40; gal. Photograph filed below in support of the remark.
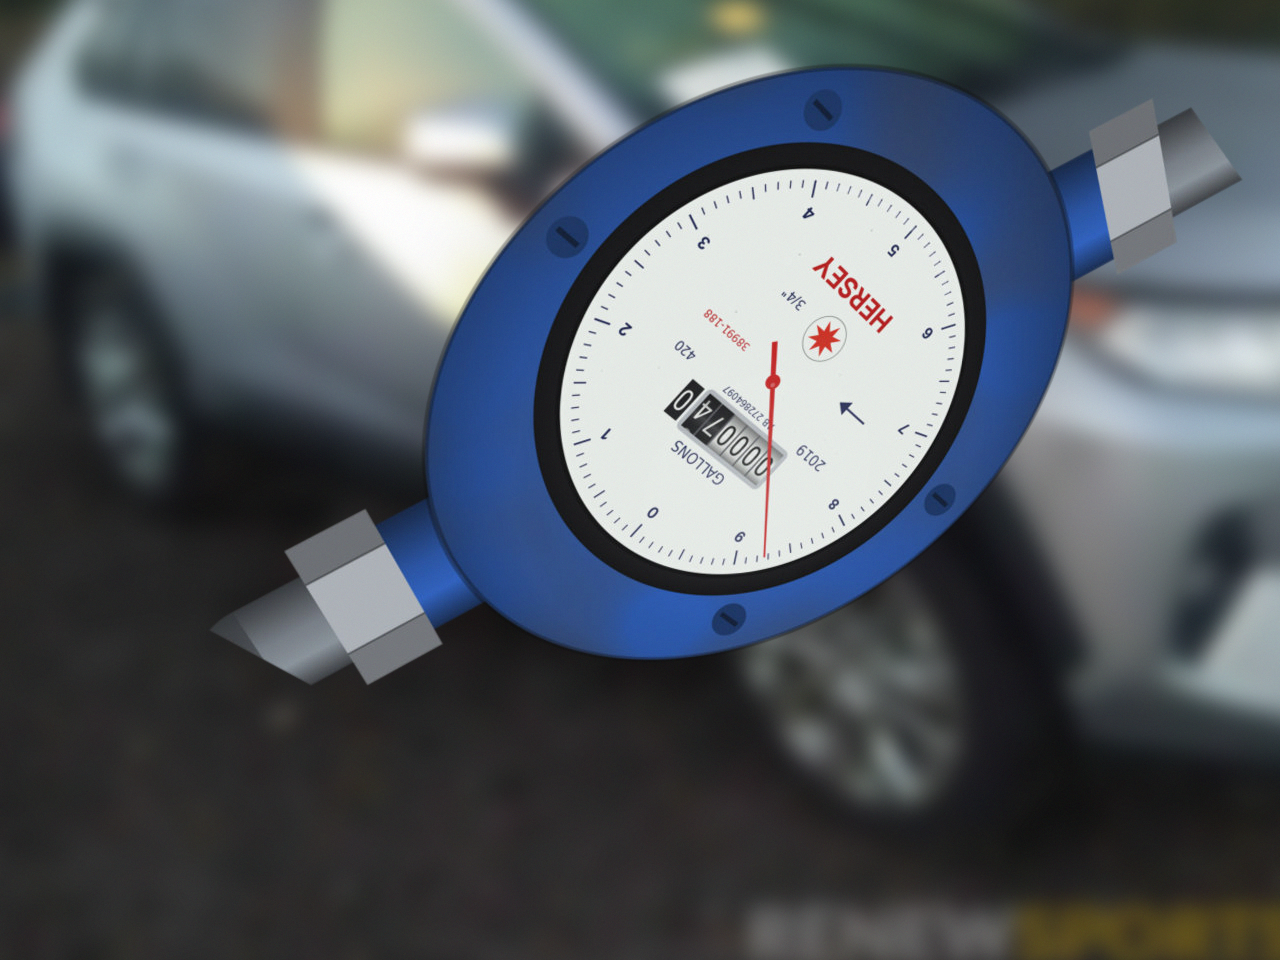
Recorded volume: 738.7; gal
